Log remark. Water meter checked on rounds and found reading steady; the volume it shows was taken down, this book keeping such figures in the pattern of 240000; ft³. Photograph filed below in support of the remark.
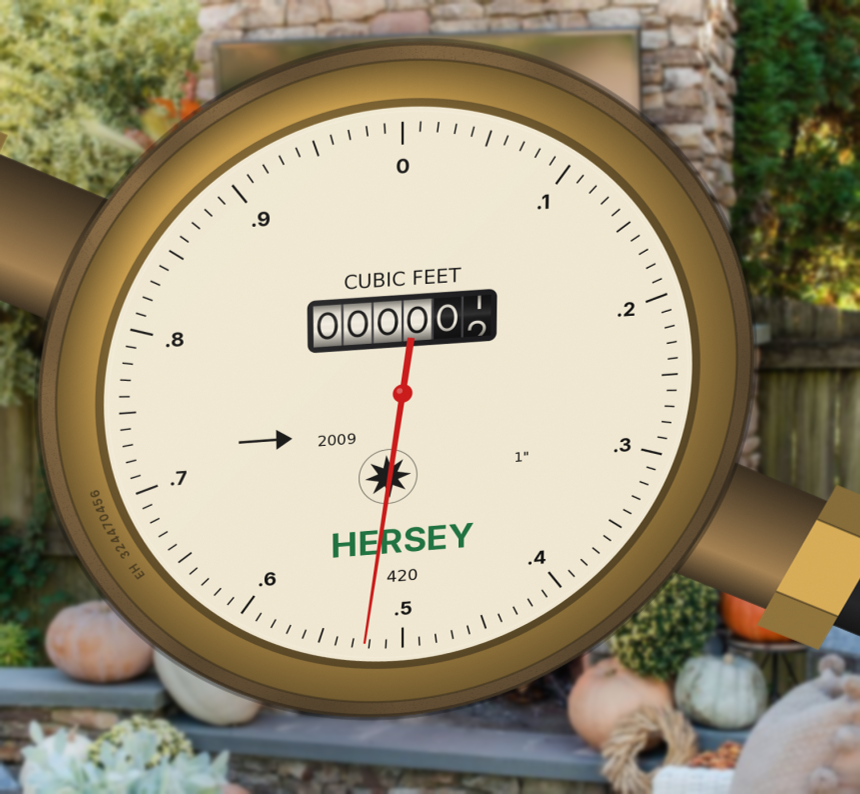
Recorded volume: 1.52; ft³
